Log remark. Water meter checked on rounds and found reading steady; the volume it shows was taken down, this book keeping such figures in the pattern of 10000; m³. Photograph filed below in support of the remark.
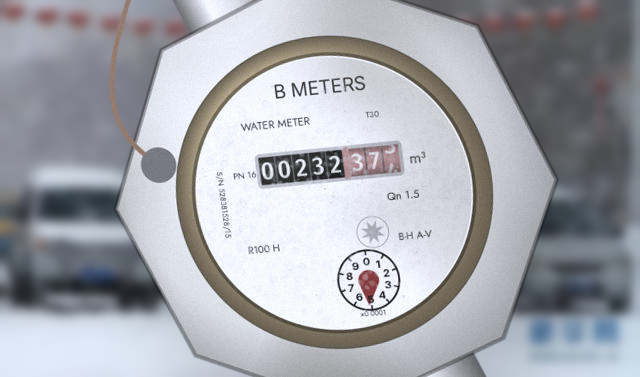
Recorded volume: 232.3735; m³
